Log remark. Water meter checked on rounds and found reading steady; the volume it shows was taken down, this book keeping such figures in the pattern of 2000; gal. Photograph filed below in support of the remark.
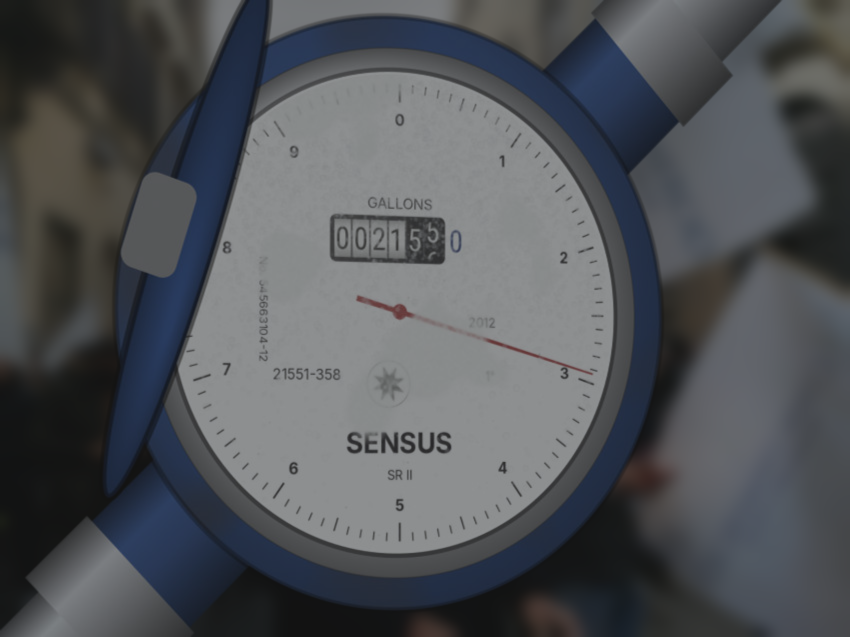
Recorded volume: 21552.9; gal
